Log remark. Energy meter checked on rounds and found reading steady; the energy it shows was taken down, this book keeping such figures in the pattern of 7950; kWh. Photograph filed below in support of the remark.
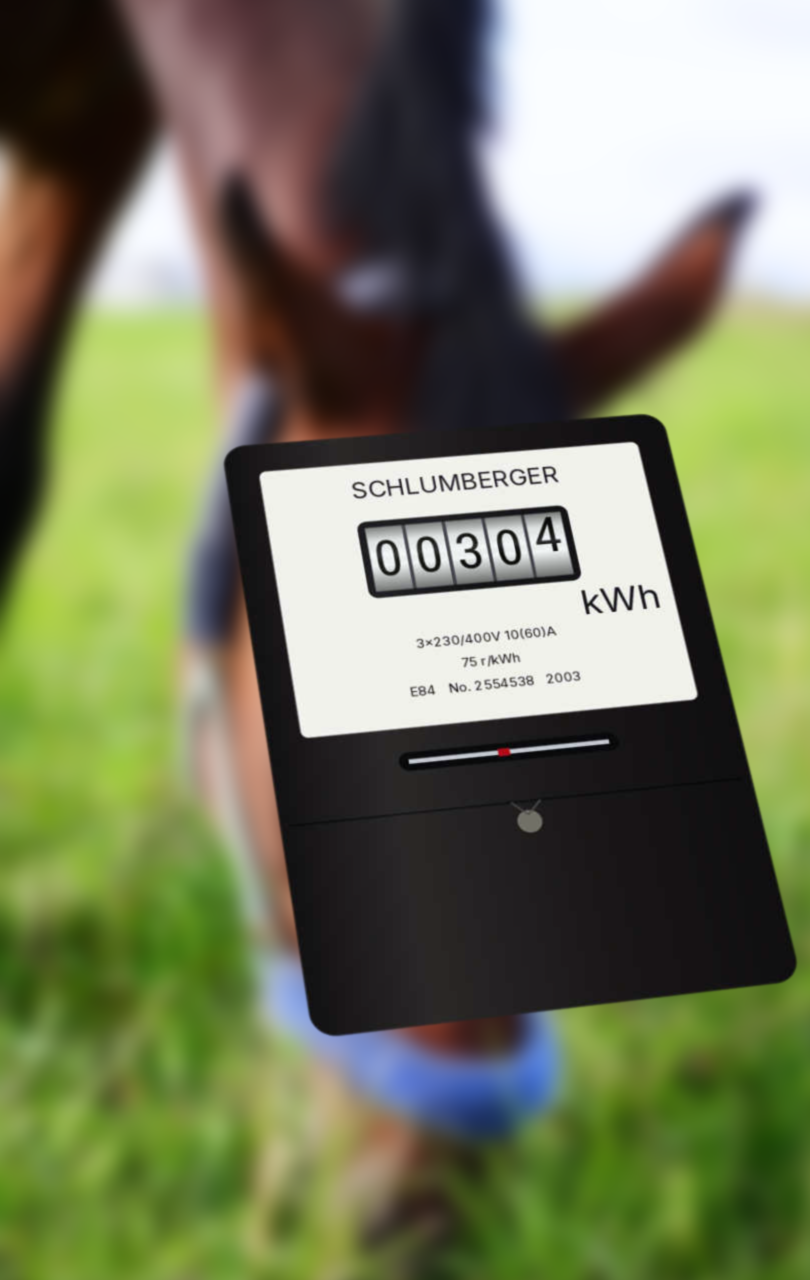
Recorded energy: 304; kWh
